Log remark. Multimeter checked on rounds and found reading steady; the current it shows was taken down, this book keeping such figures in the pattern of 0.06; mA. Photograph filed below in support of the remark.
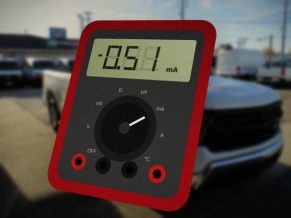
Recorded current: -0.51; mA
